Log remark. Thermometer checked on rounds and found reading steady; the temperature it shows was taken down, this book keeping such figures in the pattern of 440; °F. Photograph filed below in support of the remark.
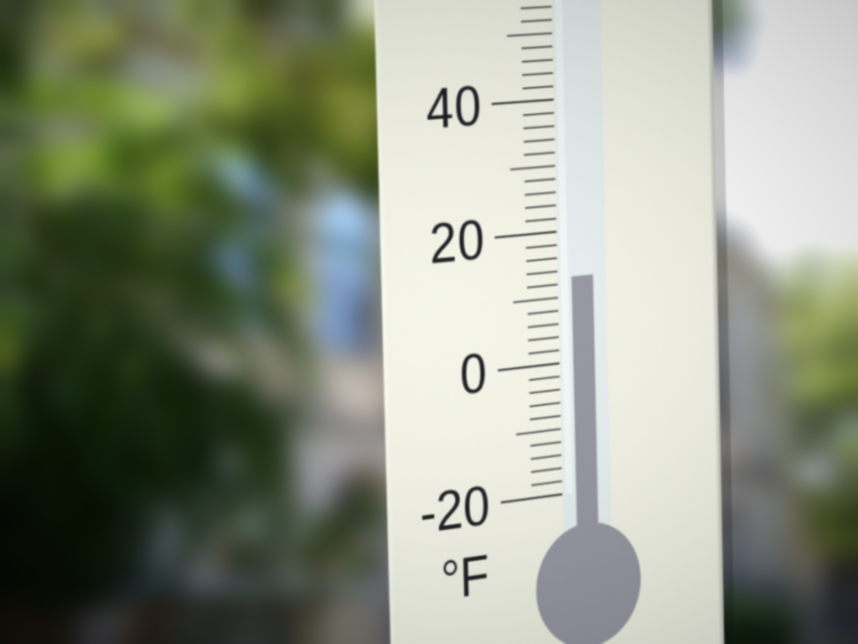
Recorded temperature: 13; °F
